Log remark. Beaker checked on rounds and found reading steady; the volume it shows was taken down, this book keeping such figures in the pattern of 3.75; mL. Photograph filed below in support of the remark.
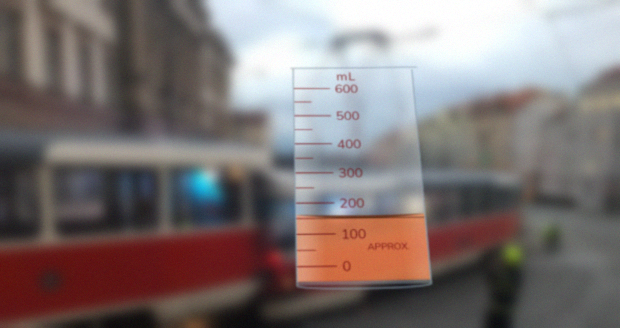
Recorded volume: 150; mL
